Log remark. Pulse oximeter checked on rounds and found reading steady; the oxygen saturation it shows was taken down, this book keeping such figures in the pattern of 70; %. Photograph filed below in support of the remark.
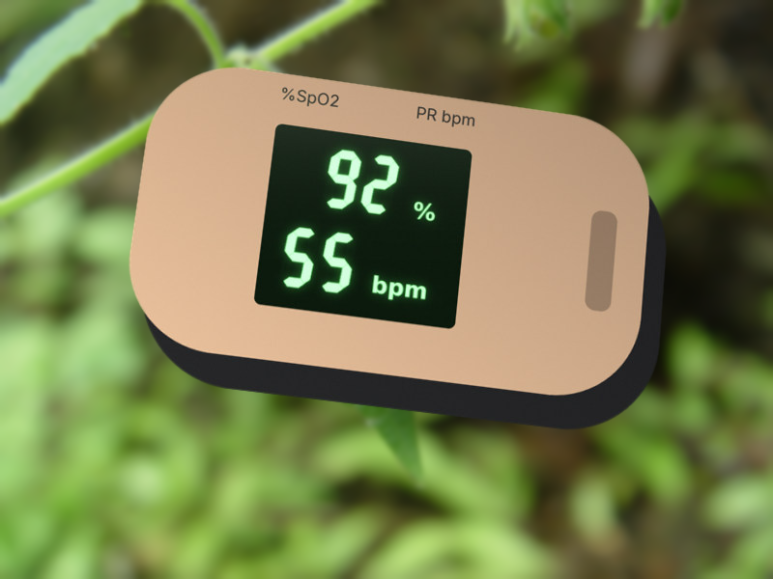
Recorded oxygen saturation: 92; %
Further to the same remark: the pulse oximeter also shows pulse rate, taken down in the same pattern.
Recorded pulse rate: 55; bpm
